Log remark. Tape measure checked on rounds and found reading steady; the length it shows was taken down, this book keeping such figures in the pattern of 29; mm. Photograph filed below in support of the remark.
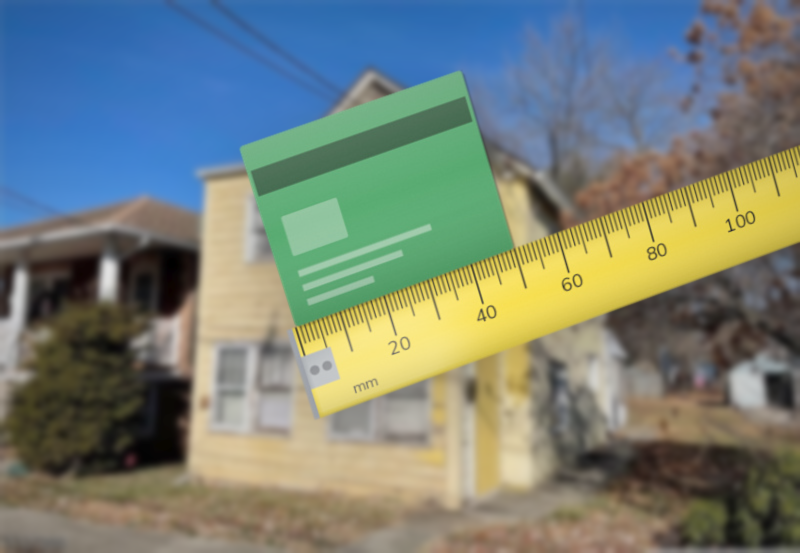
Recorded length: 50; mm
